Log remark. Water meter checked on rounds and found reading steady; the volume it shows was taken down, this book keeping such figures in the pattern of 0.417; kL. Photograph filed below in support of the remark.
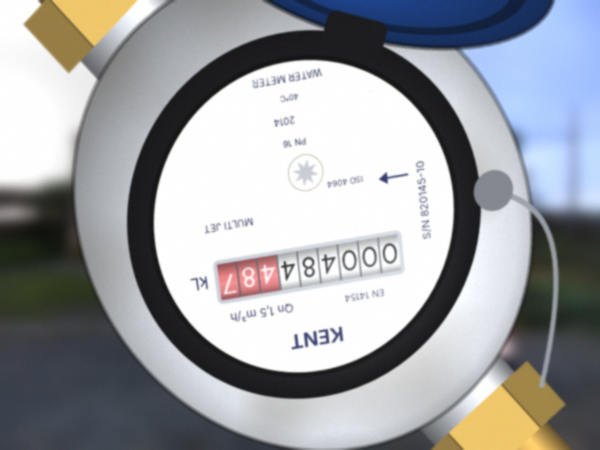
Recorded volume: 484.487; kL
